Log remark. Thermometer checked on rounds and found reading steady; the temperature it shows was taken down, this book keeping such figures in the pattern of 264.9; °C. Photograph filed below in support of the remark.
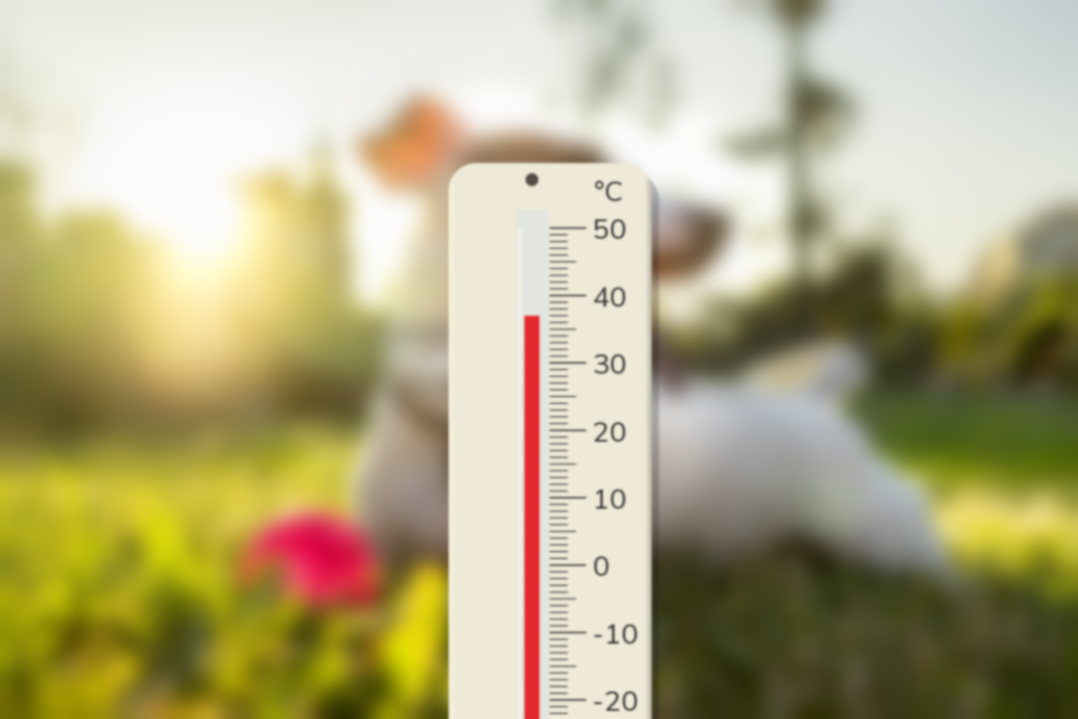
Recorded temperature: 37; °C
